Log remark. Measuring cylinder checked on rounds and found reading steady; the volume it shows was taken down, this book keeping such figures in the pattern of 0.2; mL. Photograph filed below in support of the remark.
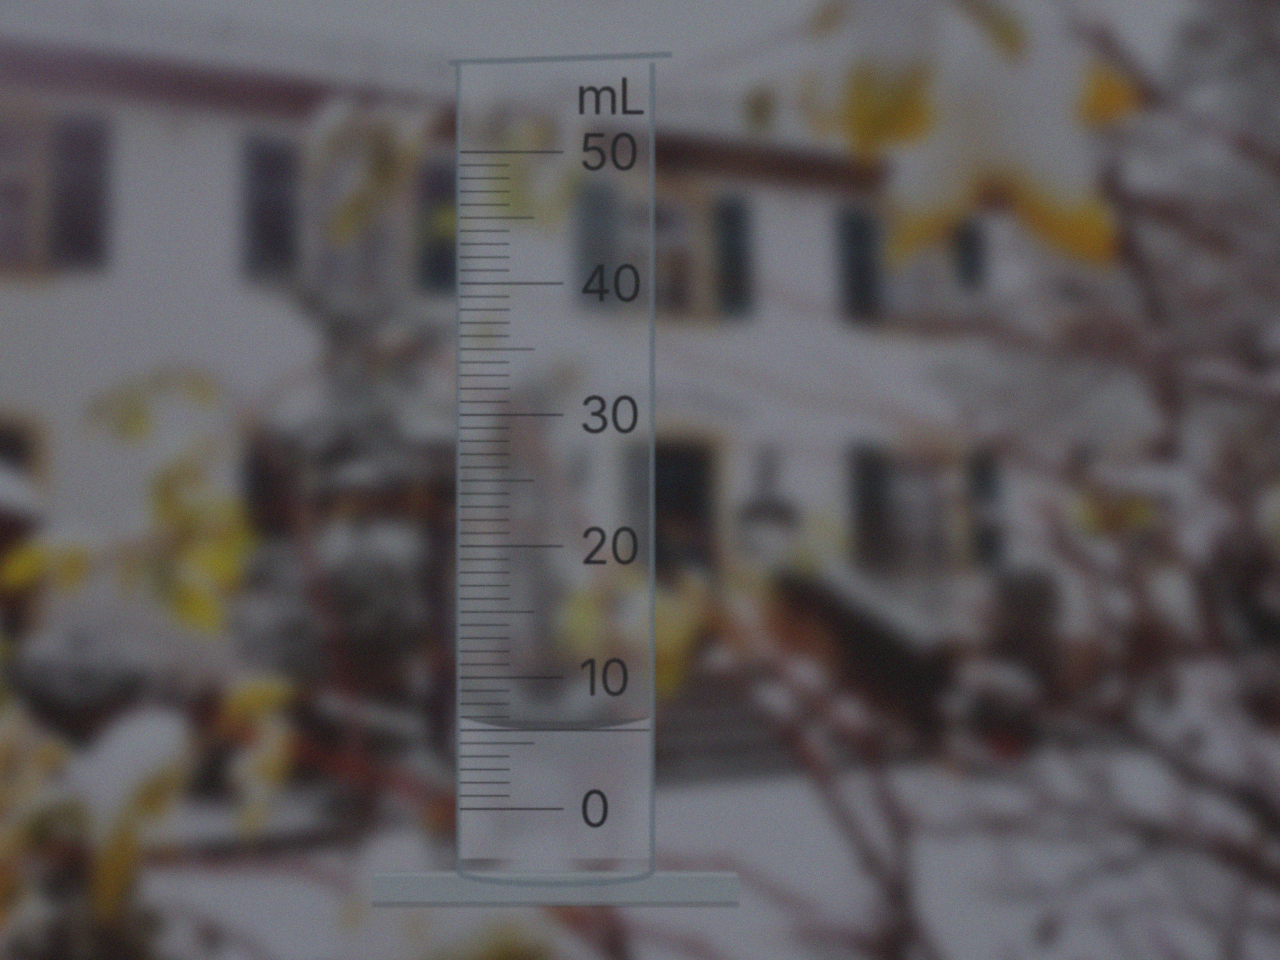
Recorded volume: 6; mL
